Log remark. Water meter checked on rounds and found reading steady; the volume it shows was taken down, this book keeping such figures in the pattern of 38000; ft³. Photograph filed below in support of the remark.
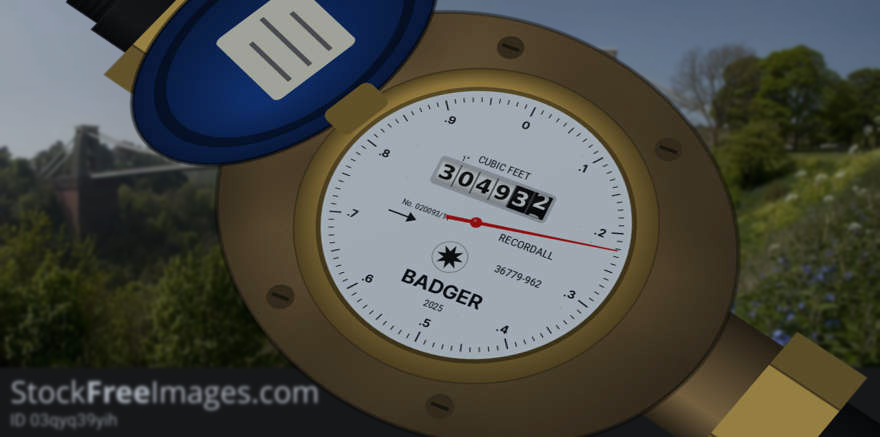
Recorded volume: 304932.22; ft³
